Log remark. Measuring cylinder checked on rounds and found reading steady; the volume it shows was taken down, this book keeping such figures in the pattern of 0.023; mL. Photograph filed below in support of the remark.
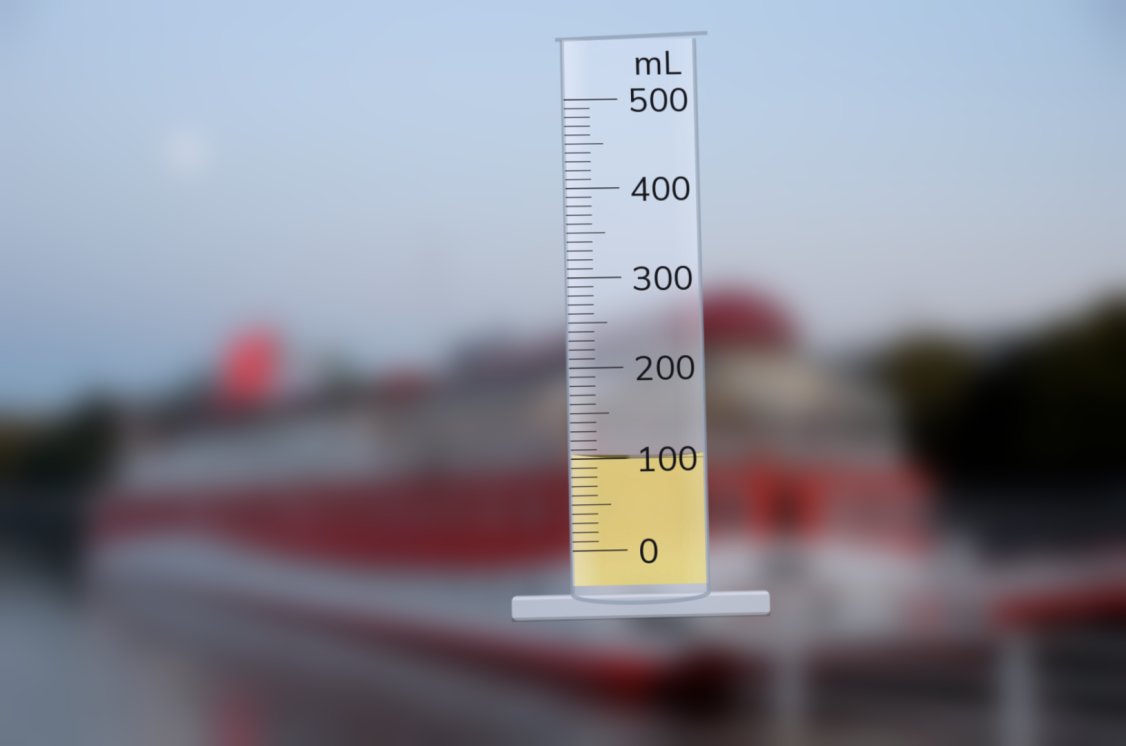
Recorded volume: 100; mL
